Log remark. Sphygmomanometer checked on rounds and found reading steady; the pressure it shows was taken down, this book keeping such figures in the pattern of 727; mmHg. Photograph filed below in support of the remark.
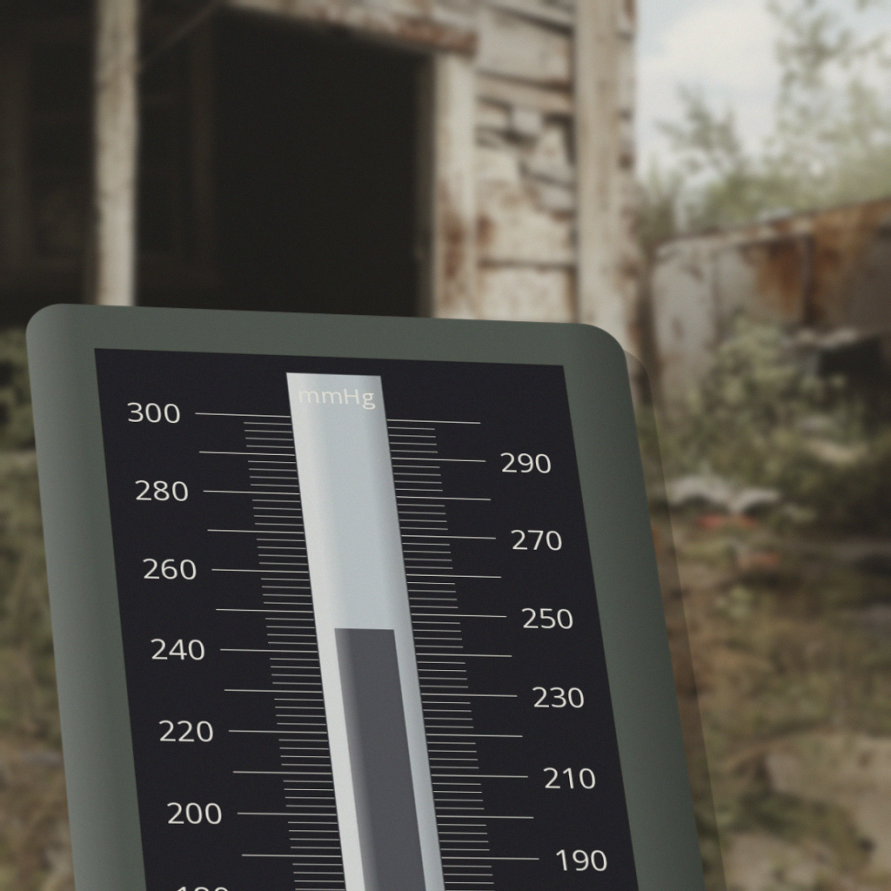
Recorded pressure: 246; mmHg
